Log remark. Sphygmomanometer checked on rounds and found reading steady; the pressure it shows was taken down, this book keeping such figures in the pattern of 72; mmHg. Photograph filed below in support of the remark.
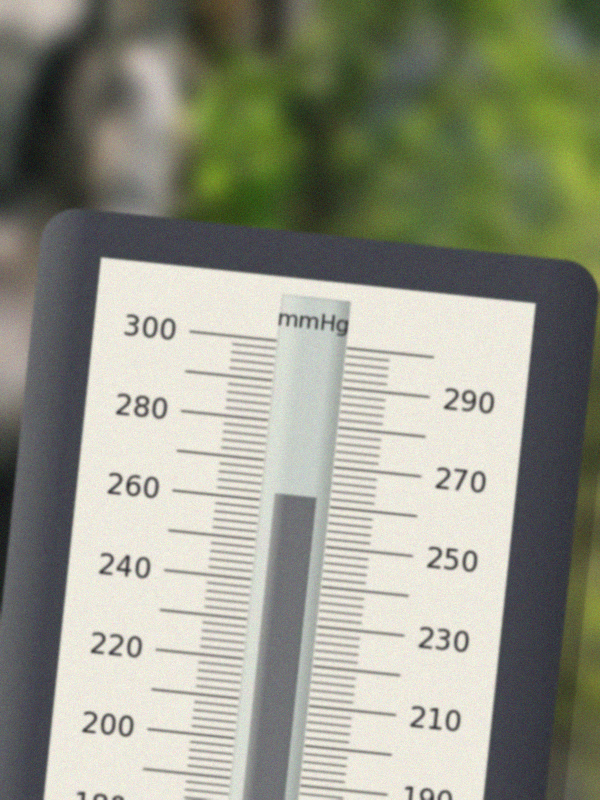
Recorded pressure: 262; mmHg
